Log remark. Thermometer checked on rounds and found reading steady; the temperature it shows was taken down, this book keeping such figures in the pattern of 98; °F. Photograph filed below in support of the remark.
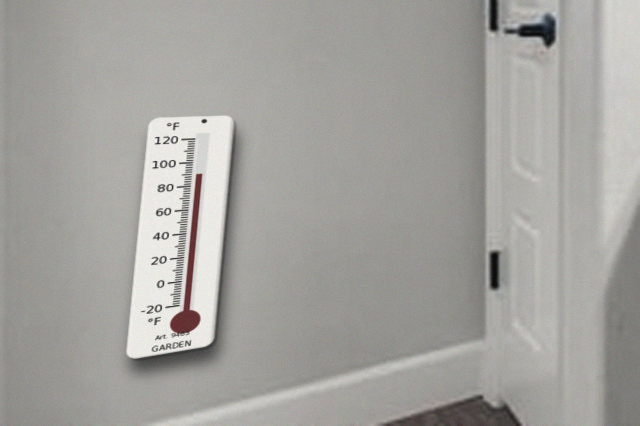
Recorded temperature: 90; °F
